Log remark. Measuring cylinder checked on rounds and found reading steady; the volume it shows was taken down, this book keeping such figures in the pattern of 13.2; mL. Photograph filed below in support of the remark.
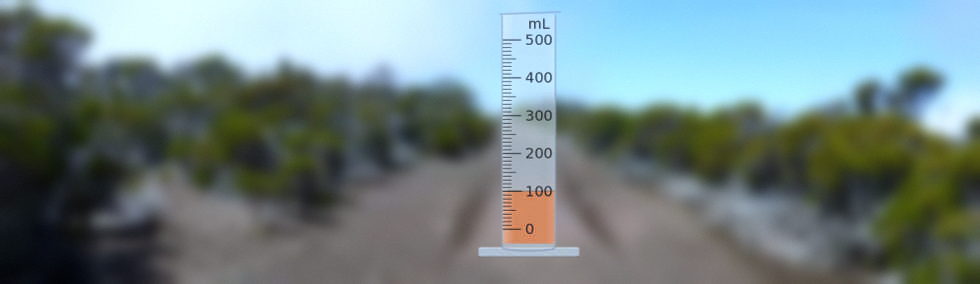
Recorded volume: 100; mL
